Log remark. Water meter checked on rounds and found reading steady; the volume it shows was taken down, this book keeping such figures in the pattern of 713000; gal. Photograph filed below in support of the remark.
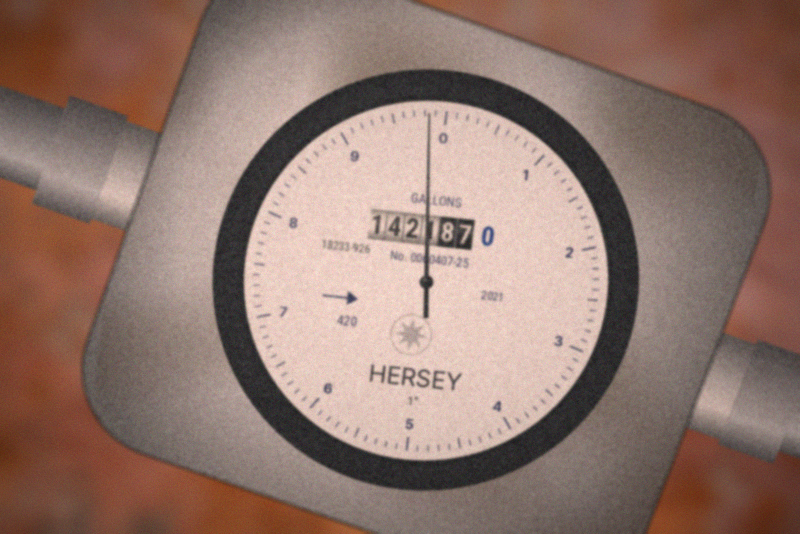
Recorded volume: 1421869.8; gal
